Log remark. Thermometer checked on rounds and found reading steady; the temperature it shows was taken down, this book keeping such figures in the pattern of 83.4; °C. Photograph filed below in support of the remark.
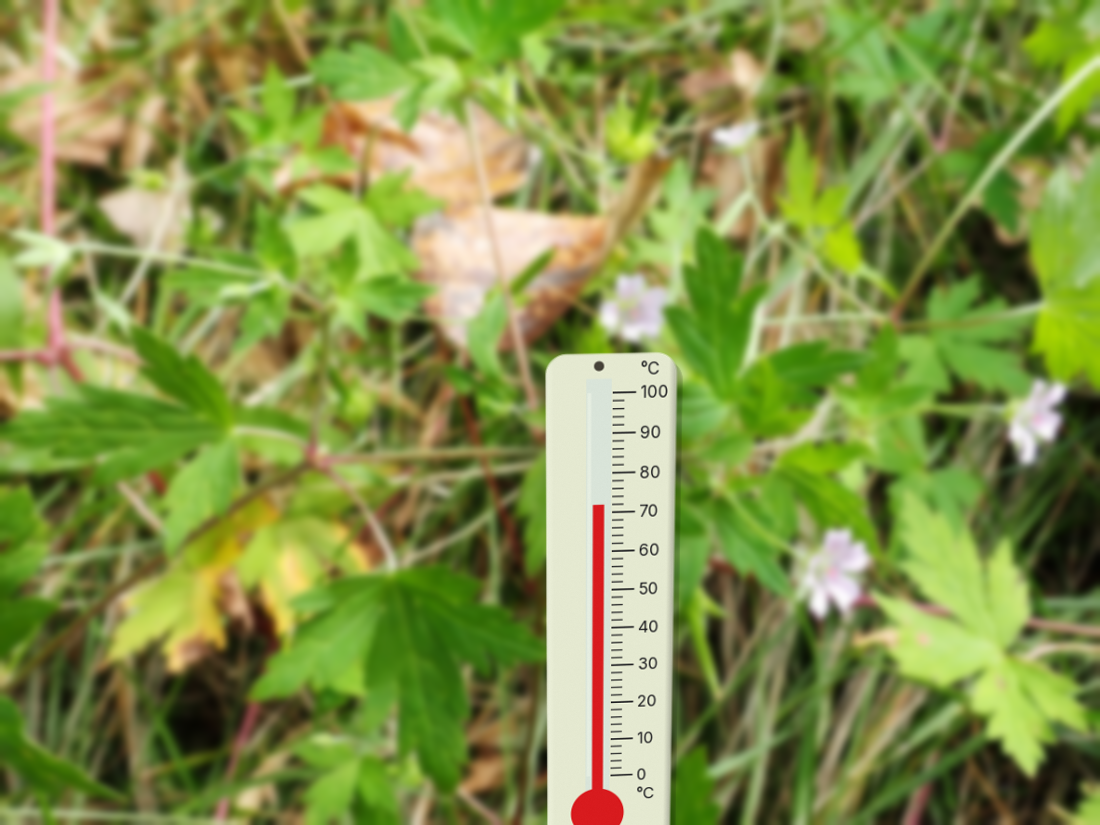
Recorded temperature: 72; °C
